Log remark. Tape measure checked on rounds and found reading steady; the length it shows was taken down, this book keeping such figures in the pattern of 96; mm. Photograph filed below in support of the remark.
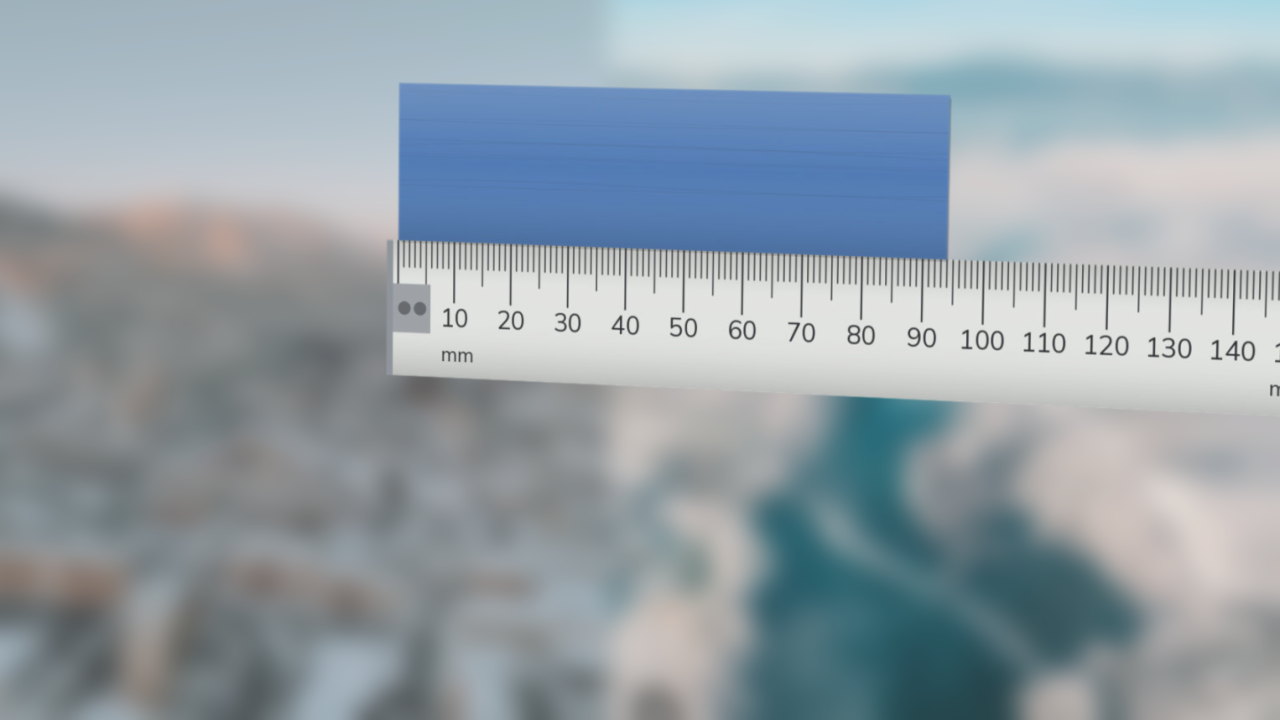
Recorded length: 94; mm
